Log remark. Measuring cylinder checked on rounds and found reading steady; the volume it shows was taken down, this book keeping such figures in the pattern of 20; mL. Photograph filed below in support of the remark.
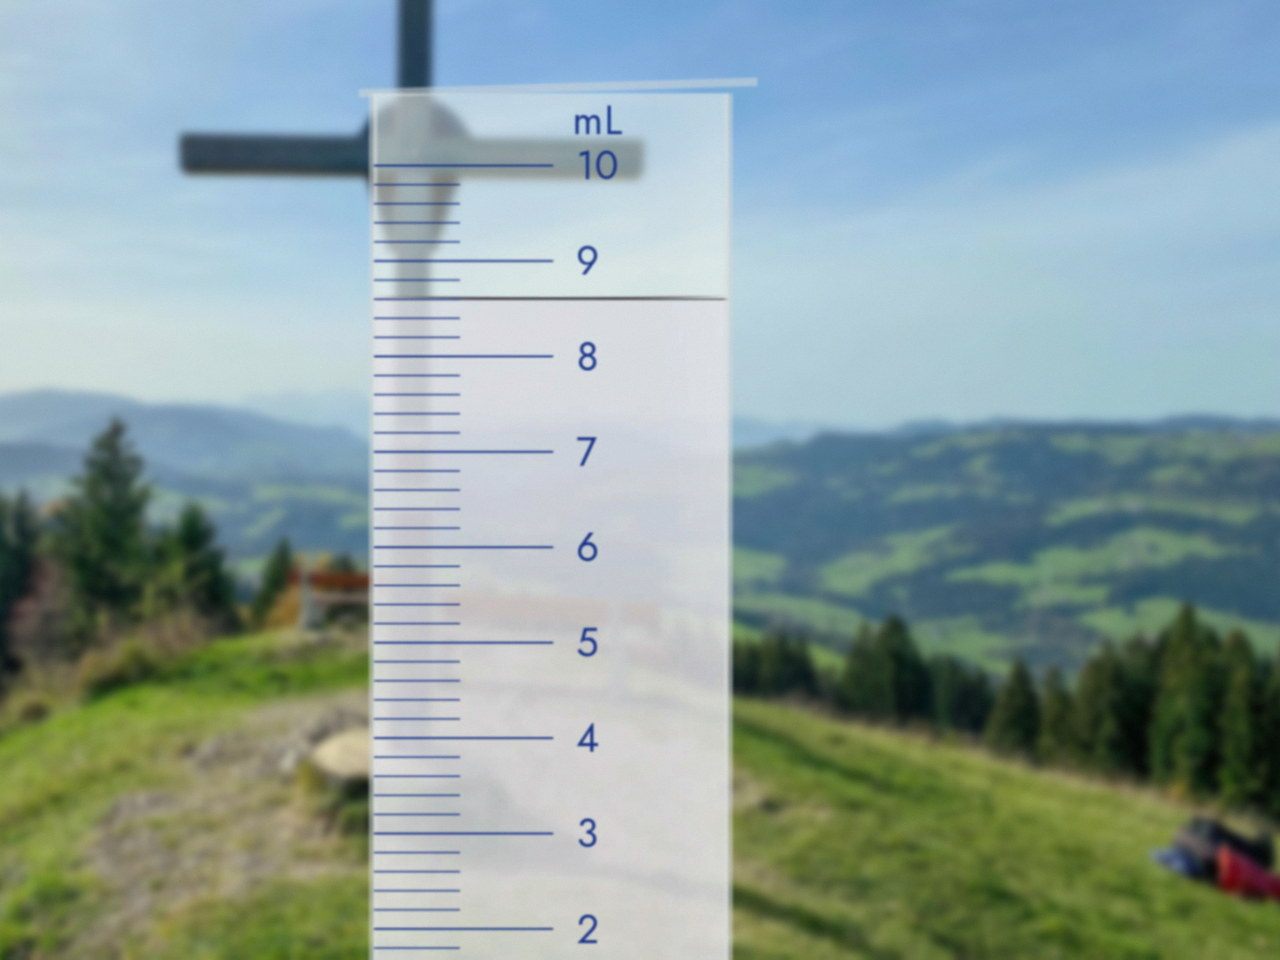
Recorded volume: 8.6; mL
